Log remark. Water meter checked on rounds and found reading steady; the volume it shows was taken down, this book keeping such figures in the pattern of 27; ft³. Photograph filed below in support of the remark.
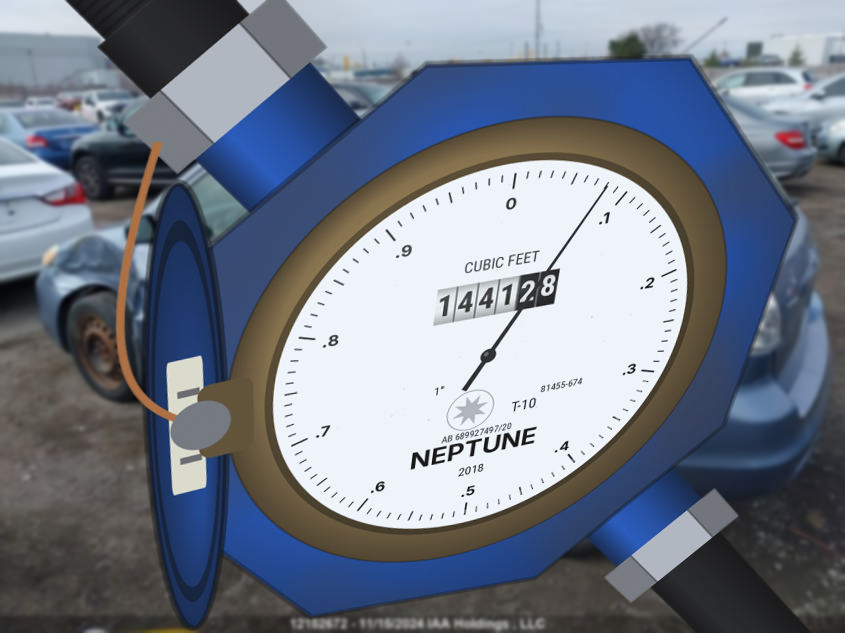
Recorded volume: 144128.08; ft³
